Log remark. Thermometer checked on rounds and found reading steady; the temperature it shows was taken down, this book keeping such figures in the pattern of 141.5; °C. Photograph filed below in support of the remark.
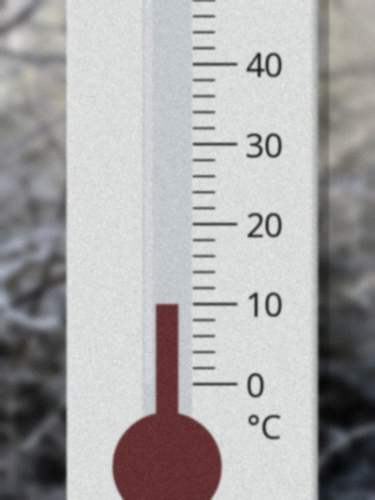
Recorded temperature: 10; °C
